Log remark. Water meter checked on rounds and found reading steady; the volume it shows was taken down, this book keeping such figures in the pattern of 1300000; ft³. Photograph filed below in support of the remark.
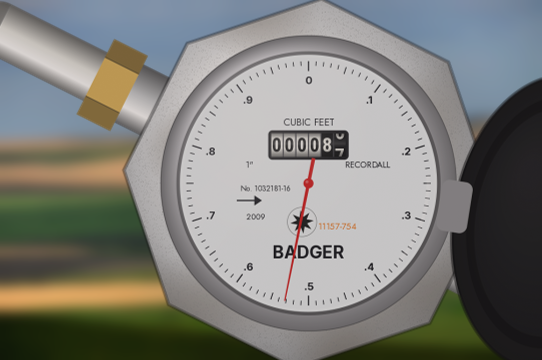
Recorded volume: 86.53; ft³
